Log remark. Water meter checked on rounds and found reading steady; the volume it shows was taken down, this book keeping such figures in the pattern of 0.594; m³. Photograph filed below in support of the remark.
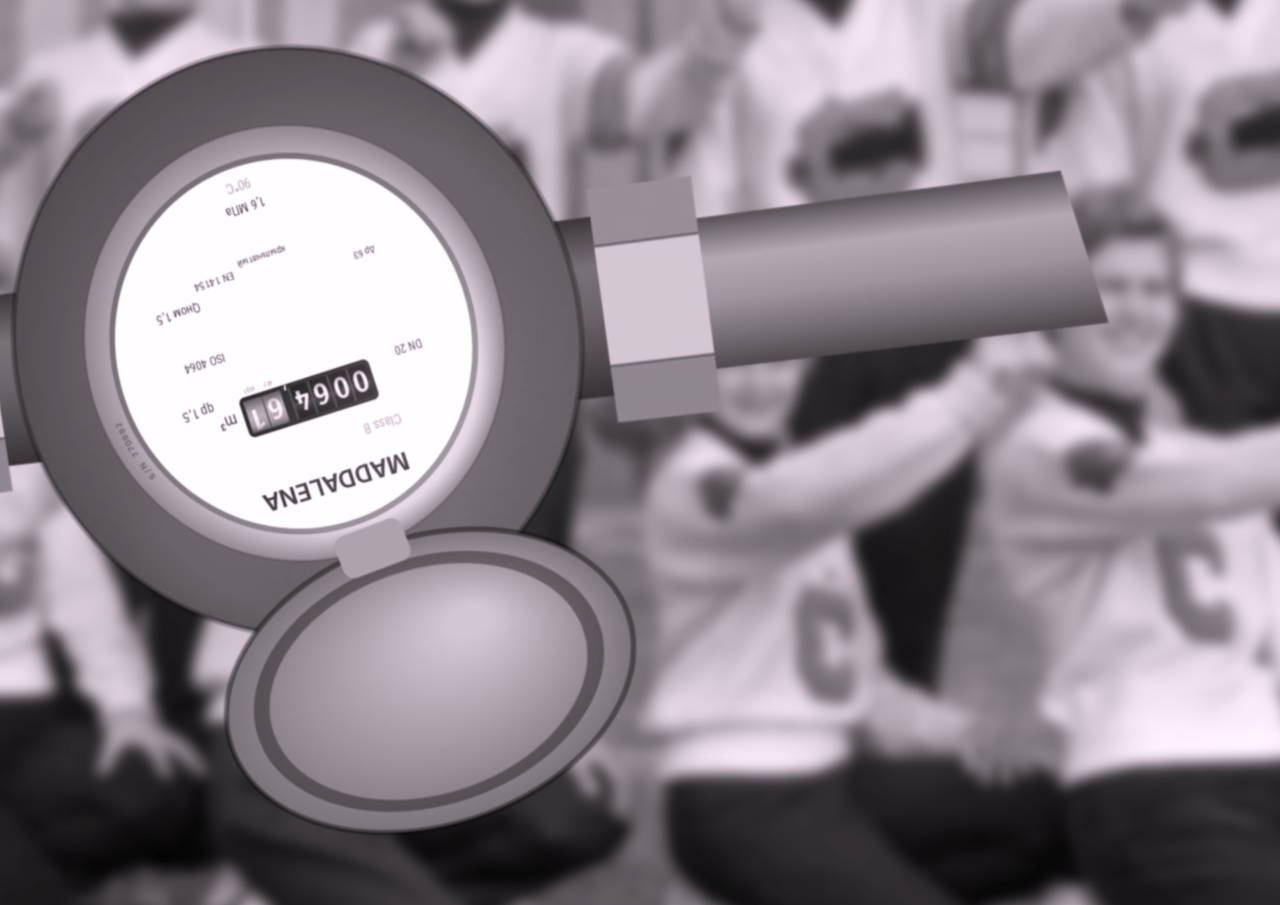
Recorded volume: 64.61; m³
